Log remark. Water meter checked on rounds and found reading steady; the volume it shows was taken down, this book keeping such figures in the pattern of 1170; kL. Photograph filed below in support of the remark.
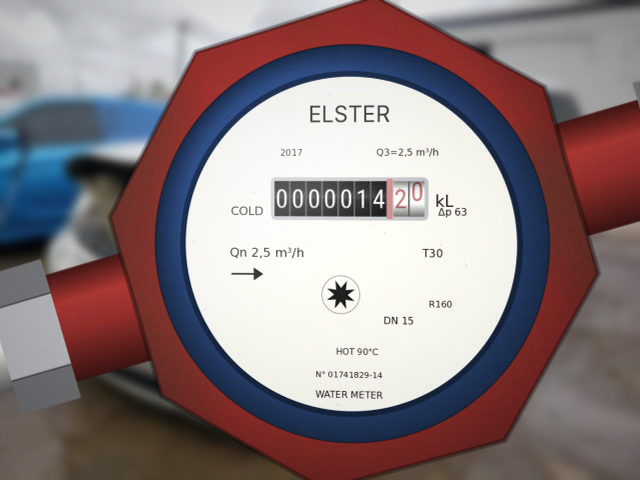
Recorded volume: 14.20; kL
